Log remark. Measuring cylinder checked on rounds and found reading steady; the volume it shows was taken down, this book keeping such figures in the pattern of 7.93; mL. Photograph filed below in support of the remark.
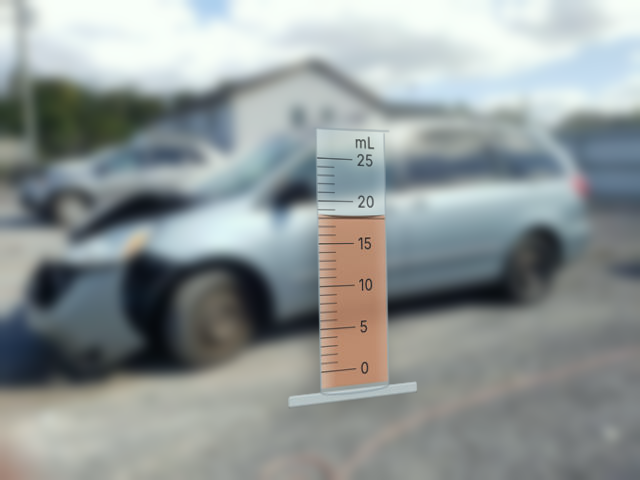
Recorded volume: 18; mL
